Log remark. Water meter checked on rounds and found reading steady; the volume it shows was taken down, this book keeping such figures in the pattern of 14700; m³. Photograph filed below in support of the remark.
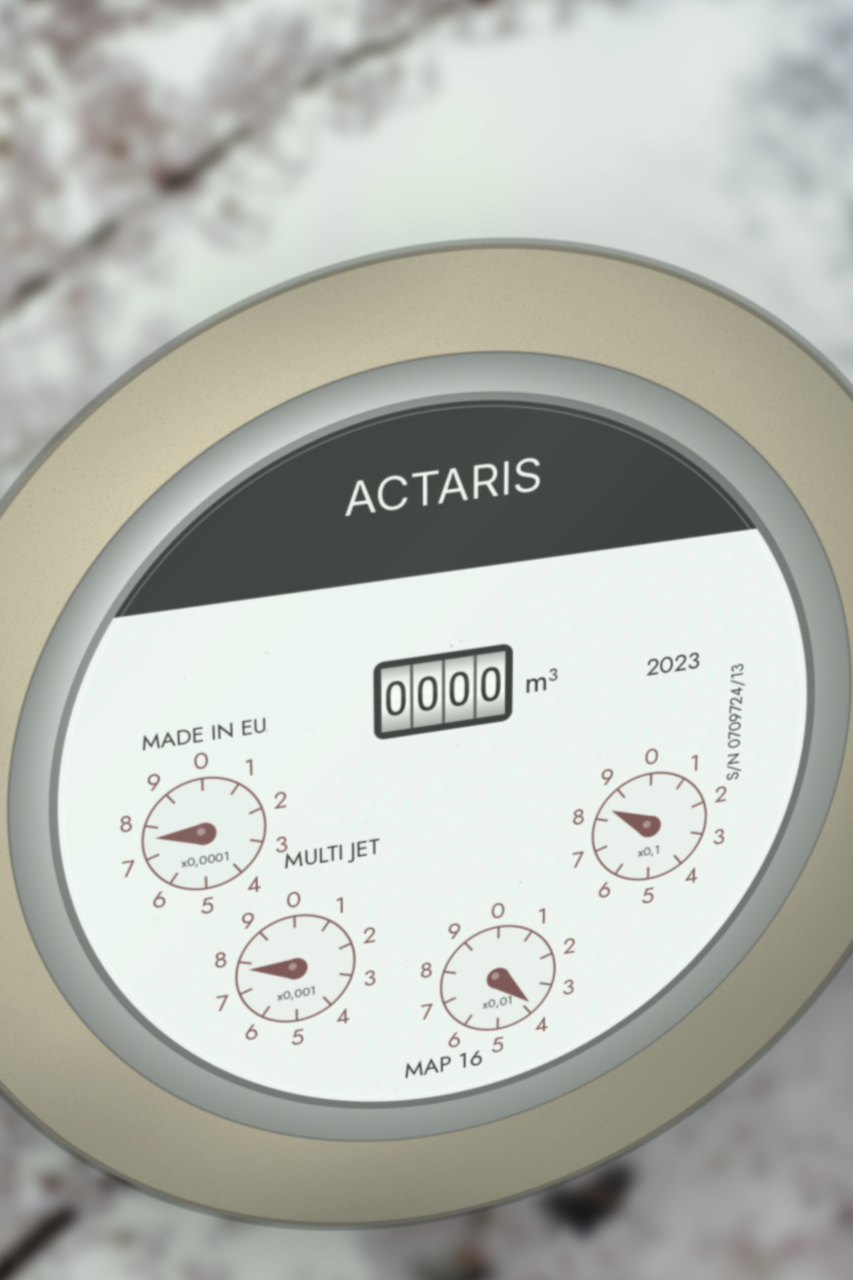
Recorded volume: 0.8377; m³
